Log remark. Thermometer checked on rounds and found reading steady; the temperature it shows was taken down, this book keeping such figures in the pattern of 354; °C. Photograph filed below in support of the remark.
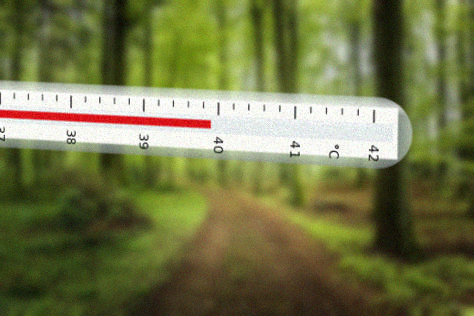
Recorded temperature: 39.9; °C
